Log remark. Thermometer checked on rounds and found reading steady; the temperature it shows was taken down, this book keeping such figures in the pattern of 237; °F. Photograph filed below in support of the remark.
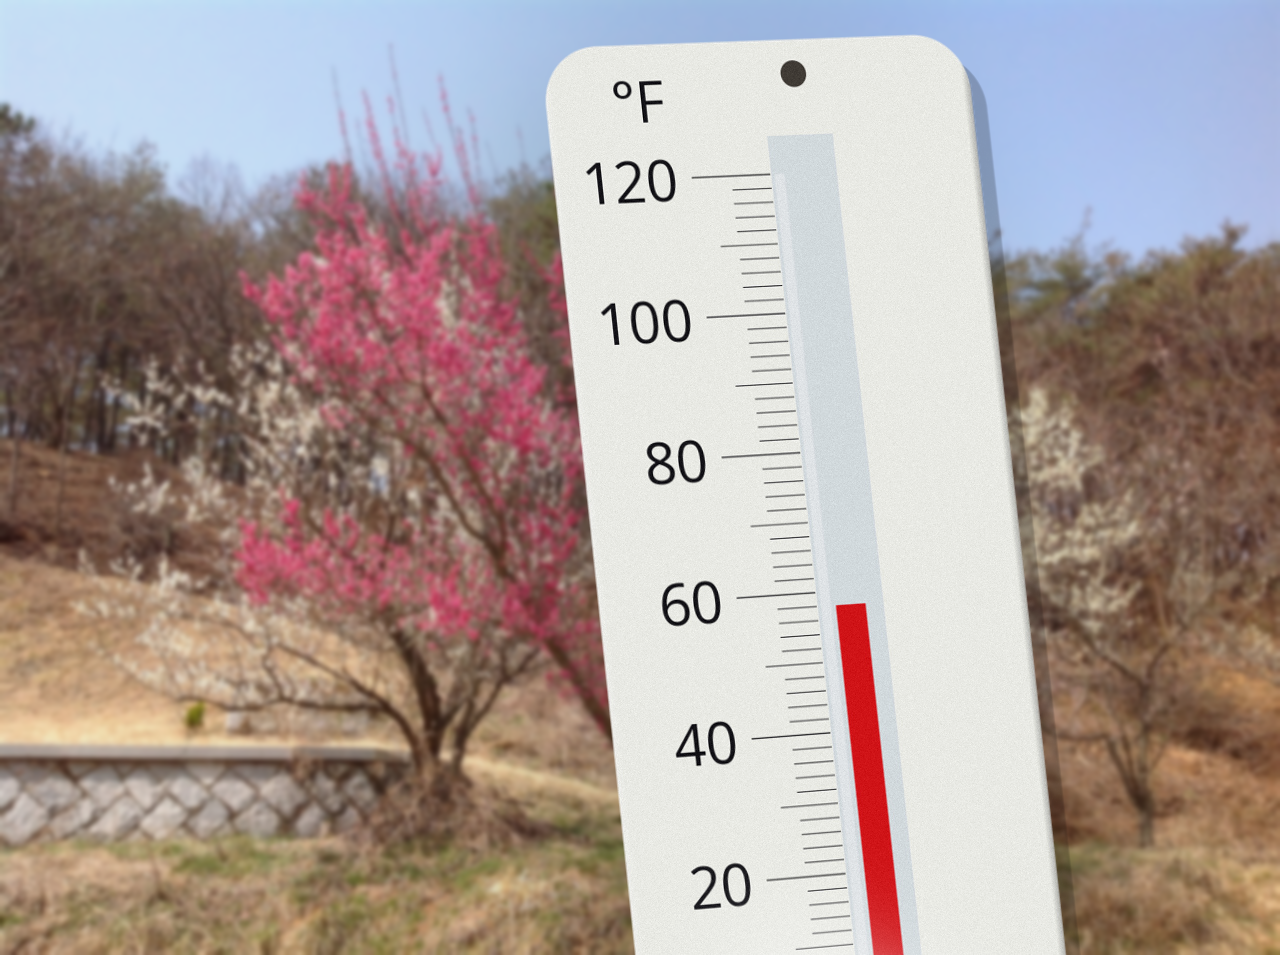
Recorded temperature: 58; °F
